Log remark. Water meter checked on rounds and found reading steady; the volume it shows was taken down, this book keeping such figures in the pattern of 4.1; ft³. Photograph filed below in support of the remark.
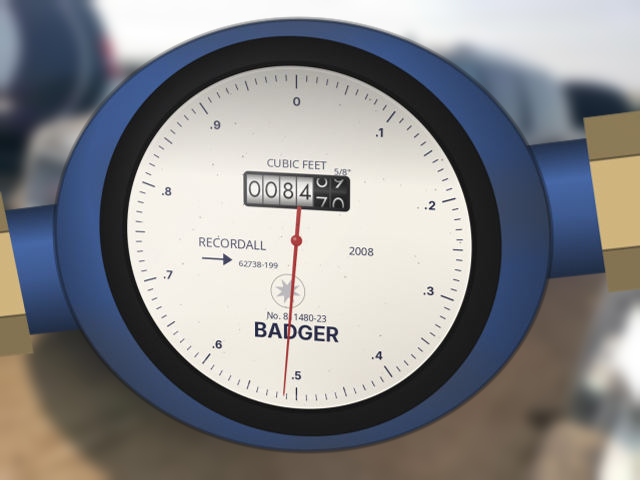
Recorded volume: 8469.51; ft³
